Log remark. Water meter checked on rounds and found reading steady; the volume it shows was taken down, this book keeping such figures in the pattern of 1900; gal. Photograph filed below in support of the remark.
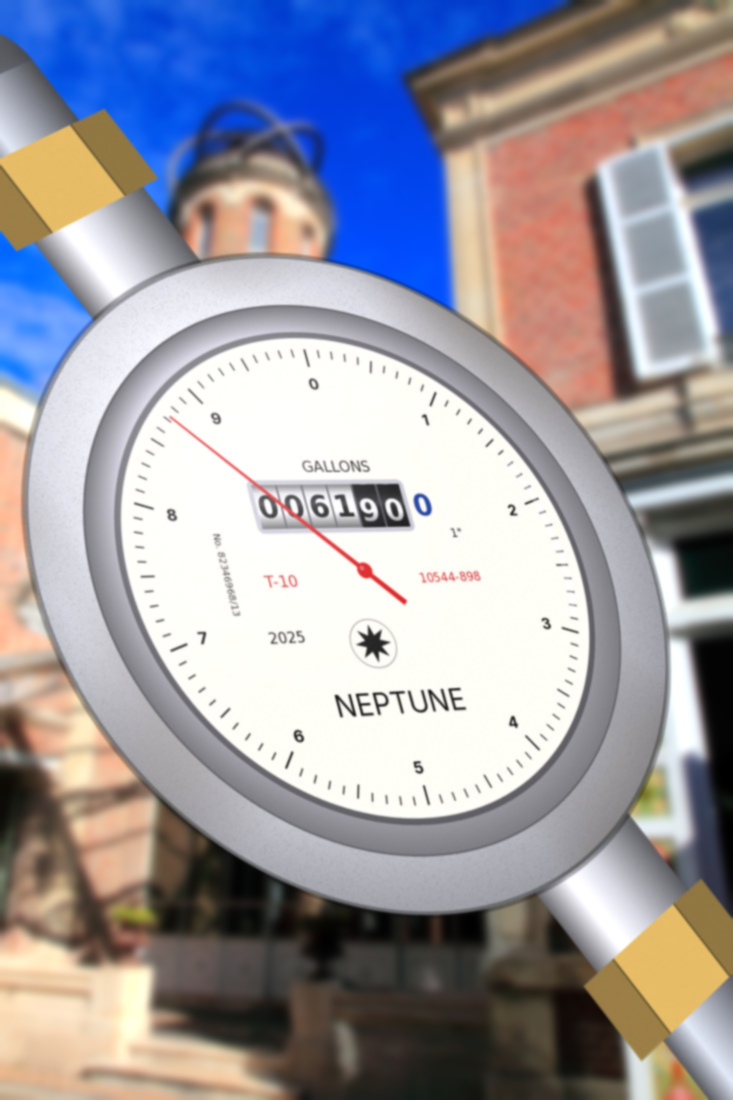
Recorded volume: 61898.7; gal
